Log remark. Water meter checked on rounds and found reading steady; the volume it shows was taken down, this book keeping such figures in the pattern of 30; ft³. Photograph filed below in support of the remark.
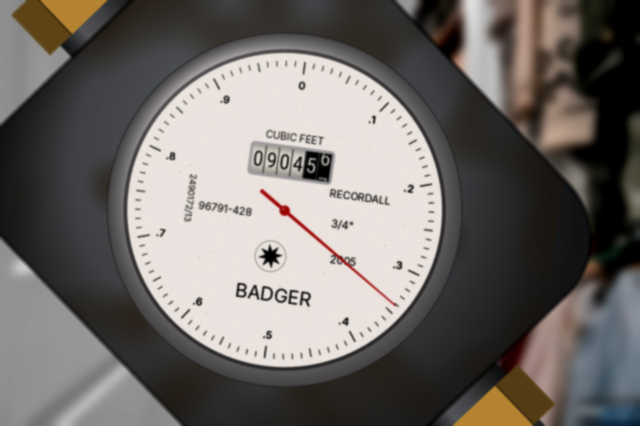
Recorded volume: 90456.34; ft³
